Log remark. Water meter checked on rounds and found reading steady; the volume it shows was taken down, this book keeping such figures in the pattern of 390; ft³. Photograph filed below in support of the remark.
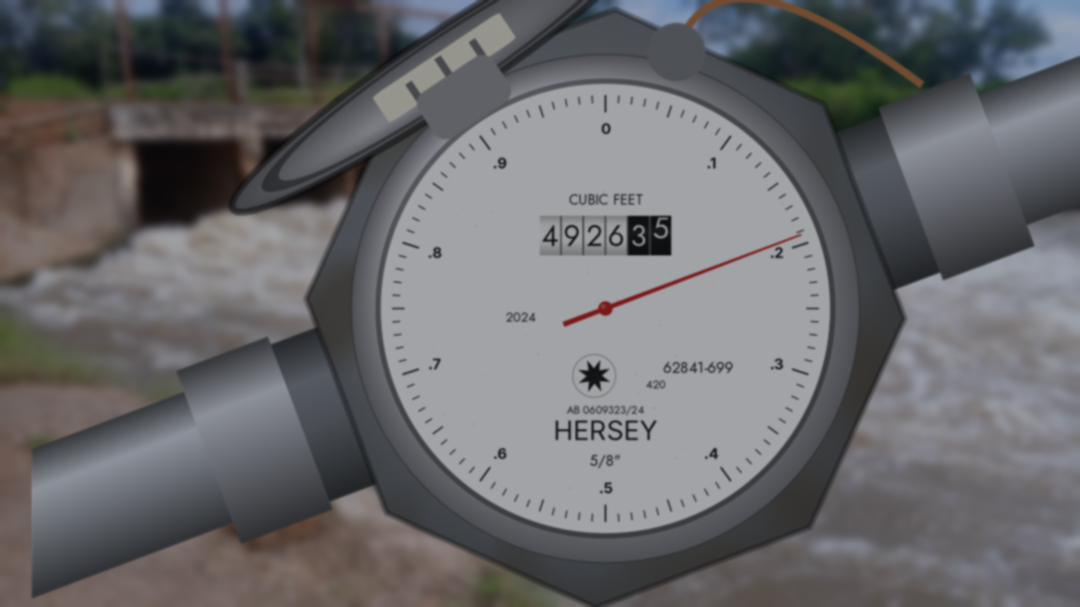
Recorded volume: 492635.19; ft³
